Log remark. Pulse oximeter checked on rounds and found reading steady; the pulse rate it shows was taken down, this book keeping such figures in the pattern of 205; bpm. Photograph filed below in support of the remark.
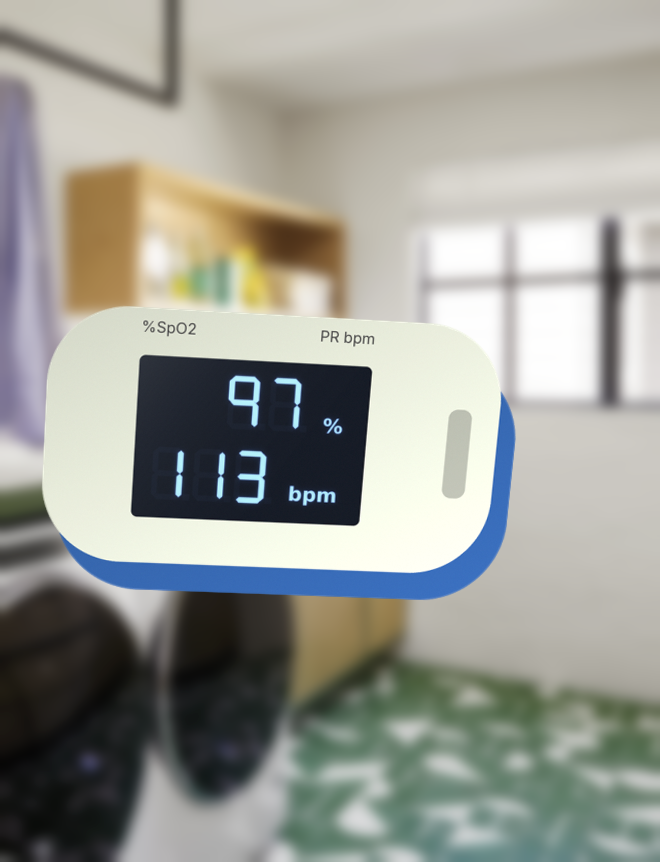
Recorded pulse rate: 113; bpm
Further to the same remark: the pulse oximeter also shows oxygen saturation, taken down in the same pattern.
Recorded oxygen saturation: 97; %
